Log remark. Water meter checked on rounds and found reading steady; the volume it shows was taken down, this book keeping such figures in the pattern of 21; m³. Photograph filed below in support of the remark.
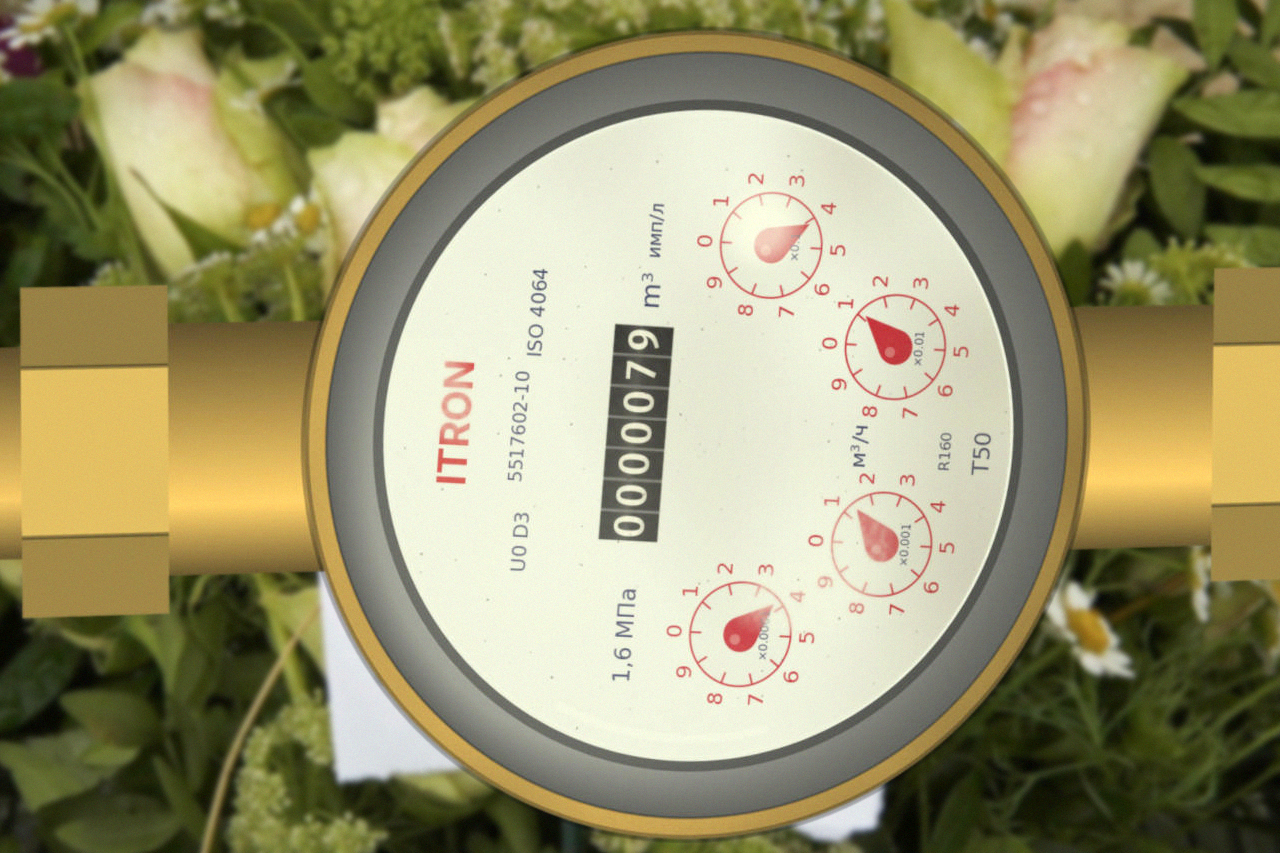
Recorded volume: 79.4113; m³
